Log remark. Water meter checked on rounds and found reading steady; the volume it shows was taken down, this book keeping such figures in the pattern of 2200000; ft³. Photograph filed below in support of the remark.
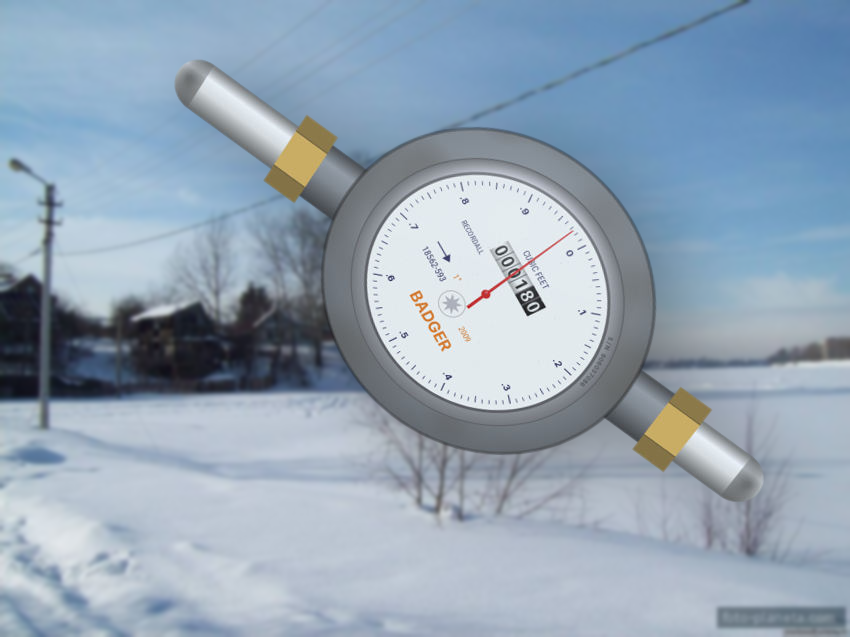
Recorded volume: 179.97; ft³
